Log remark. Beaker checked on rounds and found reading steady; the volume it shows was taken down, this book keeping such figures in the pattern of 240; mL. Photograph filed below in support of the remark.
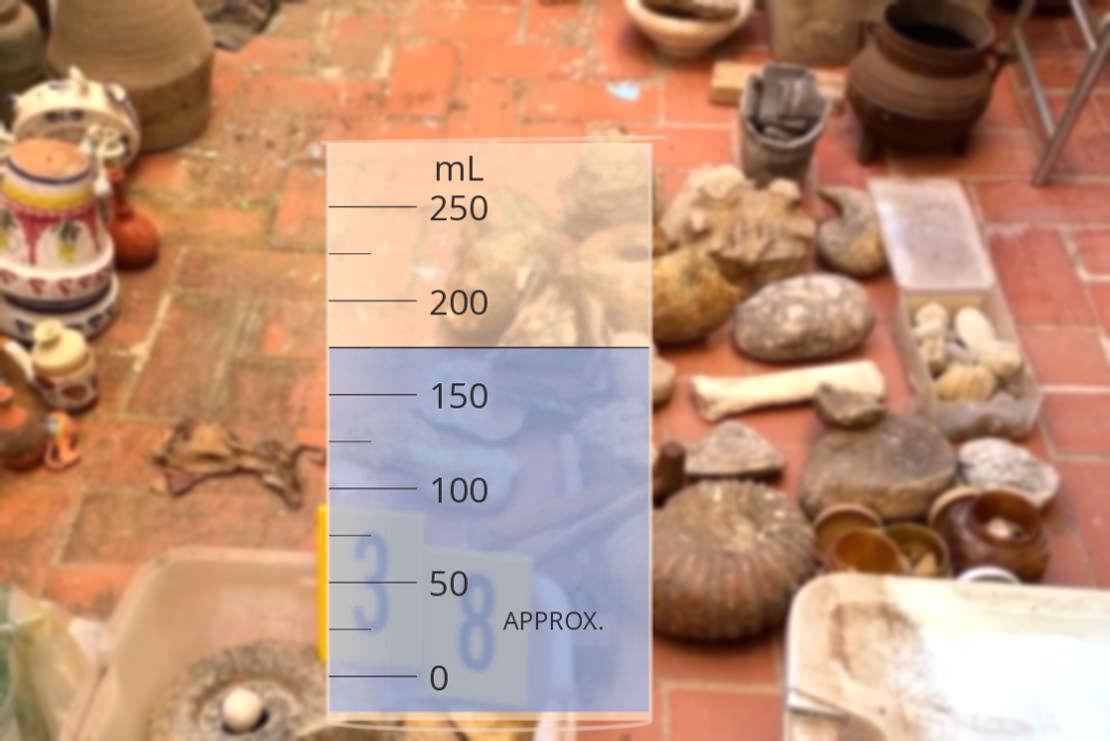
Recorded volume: 175; mL
